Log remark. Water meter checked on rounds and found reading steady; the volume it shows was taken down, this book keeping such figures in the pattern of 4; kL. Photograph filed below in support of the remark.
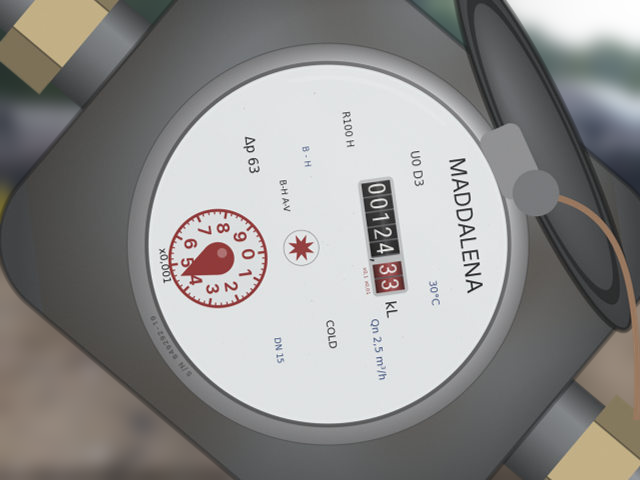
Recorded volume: 124.334; kL
